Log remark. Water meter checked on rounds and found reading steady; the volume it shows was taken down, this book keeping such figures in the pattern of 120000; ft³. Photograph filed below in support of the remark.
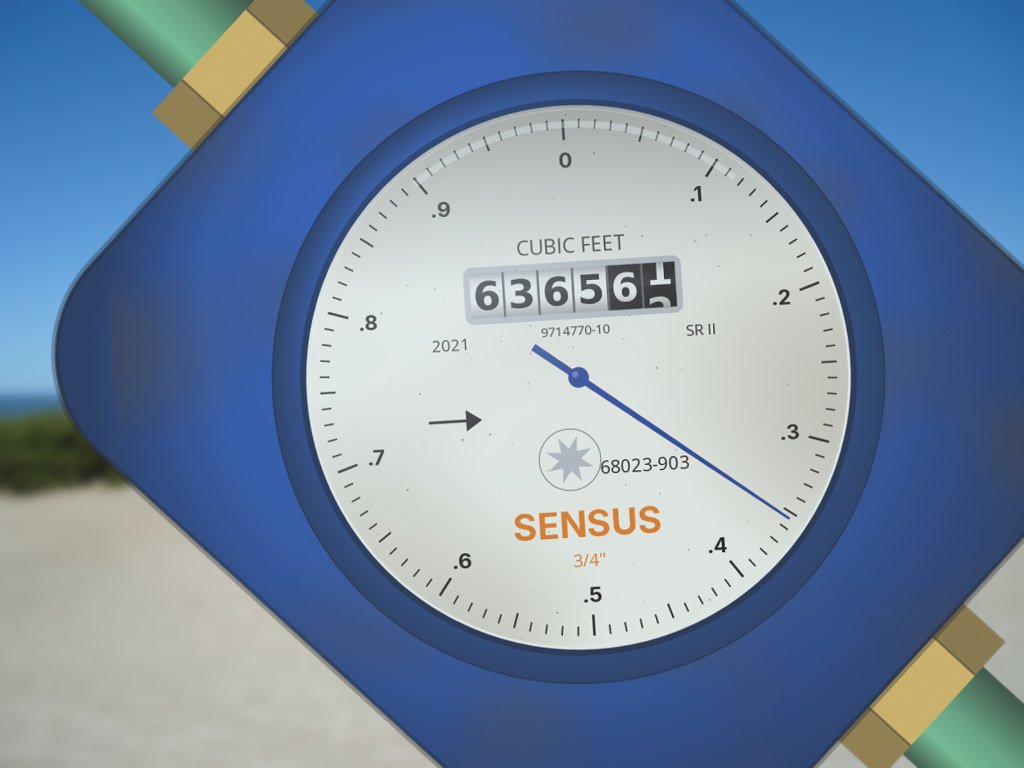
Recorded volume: 636561.35; ft³
